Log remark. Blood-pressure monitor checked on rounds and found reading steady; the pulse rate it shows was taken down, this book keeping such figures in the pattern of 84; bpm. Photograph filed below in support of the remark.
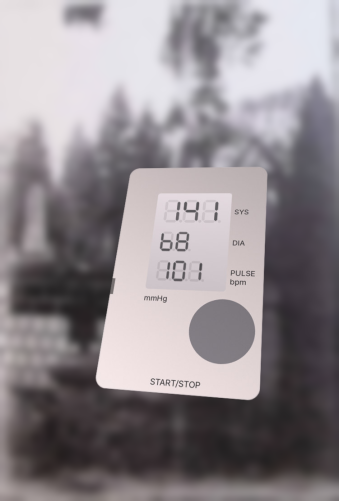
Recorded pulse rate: 101; bpm
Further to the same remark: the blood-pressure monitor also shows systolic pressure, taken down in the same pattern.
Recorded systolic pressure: 141; mmHg
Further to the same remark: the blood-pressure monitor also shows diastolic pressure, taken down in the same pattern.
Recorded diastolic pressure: 68; mmHg
